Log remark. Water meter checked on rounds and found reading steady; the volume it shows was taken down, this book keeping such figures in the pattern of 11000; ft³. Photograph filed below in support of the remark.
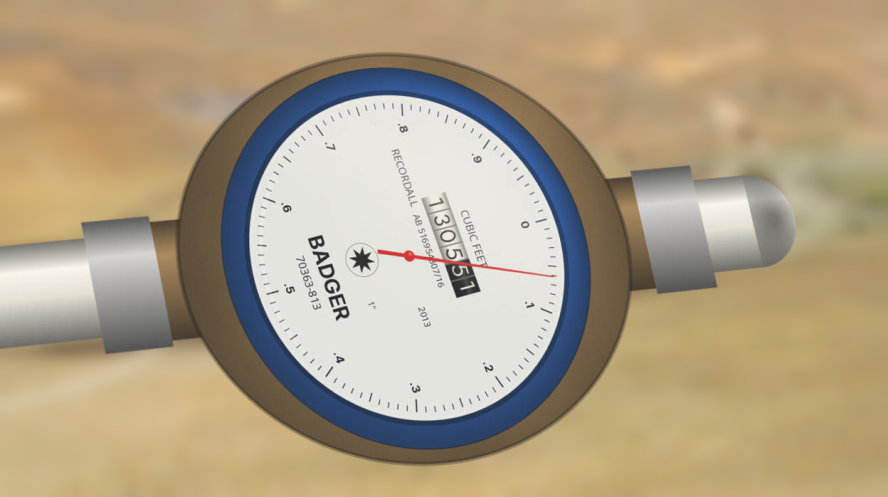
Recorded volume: 130551.06; ft³
